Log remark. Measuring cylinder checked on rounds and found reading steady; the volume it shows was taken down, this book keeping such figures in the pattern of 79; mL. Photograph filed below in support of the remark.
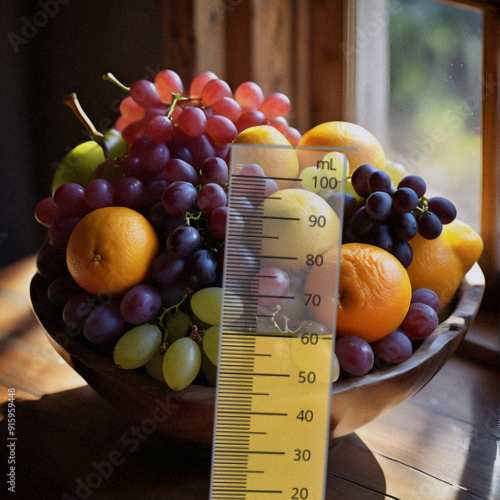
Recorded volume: 60; mL
